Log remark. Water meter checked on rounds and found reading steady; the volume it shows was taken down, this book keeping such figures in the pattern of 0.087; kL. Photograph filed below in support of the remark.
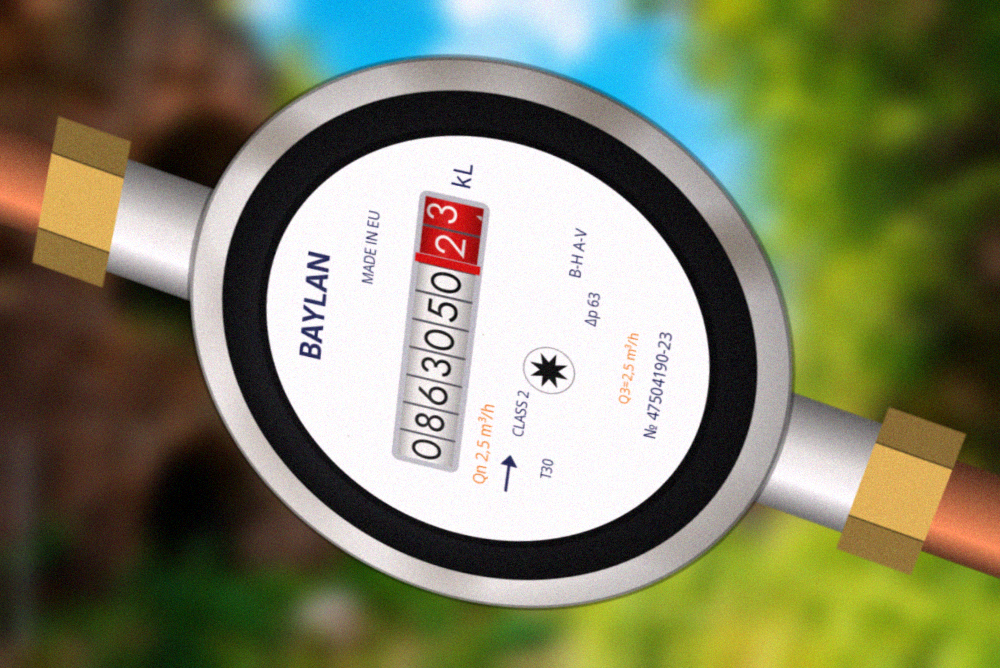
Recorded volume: 863050.23; kL
